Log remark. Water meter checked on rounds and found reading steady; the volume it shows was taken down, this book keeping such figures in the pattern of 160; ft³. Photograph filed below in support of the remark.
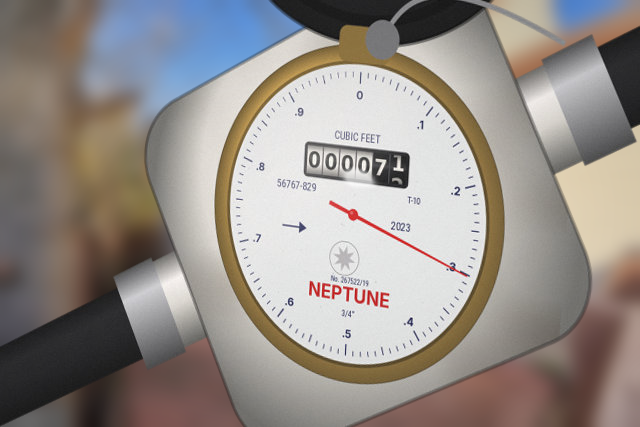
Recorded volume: 71.30; ft³
